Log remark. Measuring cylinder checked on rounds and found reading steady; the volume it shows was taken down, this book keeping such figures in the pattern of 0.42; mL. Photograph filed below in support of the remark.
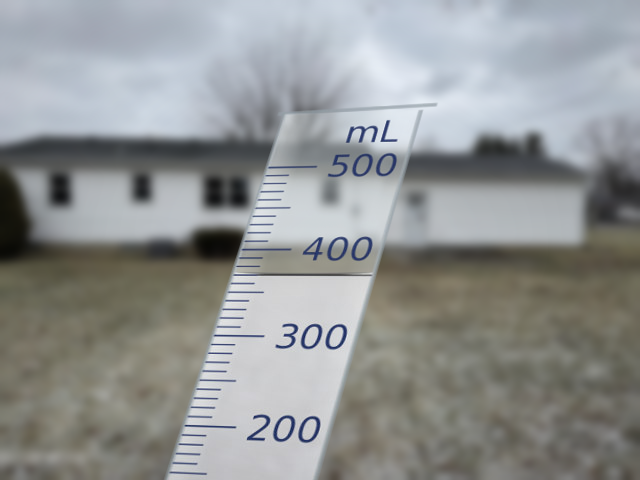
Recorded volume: 370; mL
